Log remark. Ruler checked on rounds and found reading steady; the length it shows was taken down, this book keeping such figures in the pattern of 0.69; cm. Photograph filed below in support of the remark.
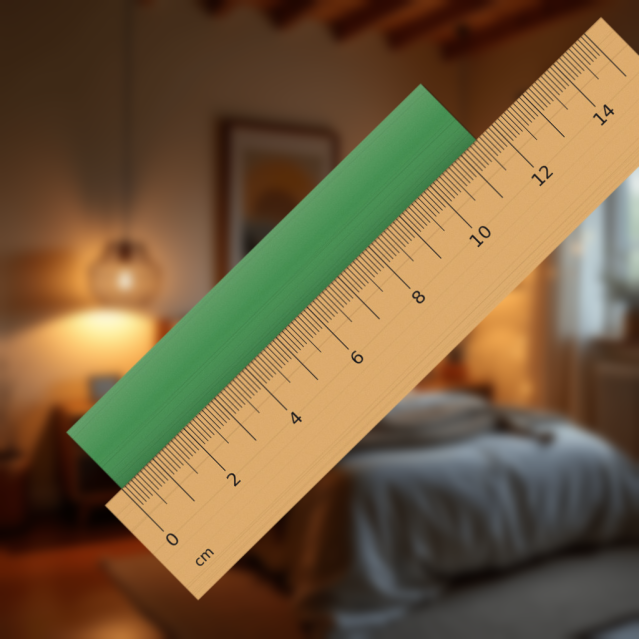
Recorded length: 11.5; cm
